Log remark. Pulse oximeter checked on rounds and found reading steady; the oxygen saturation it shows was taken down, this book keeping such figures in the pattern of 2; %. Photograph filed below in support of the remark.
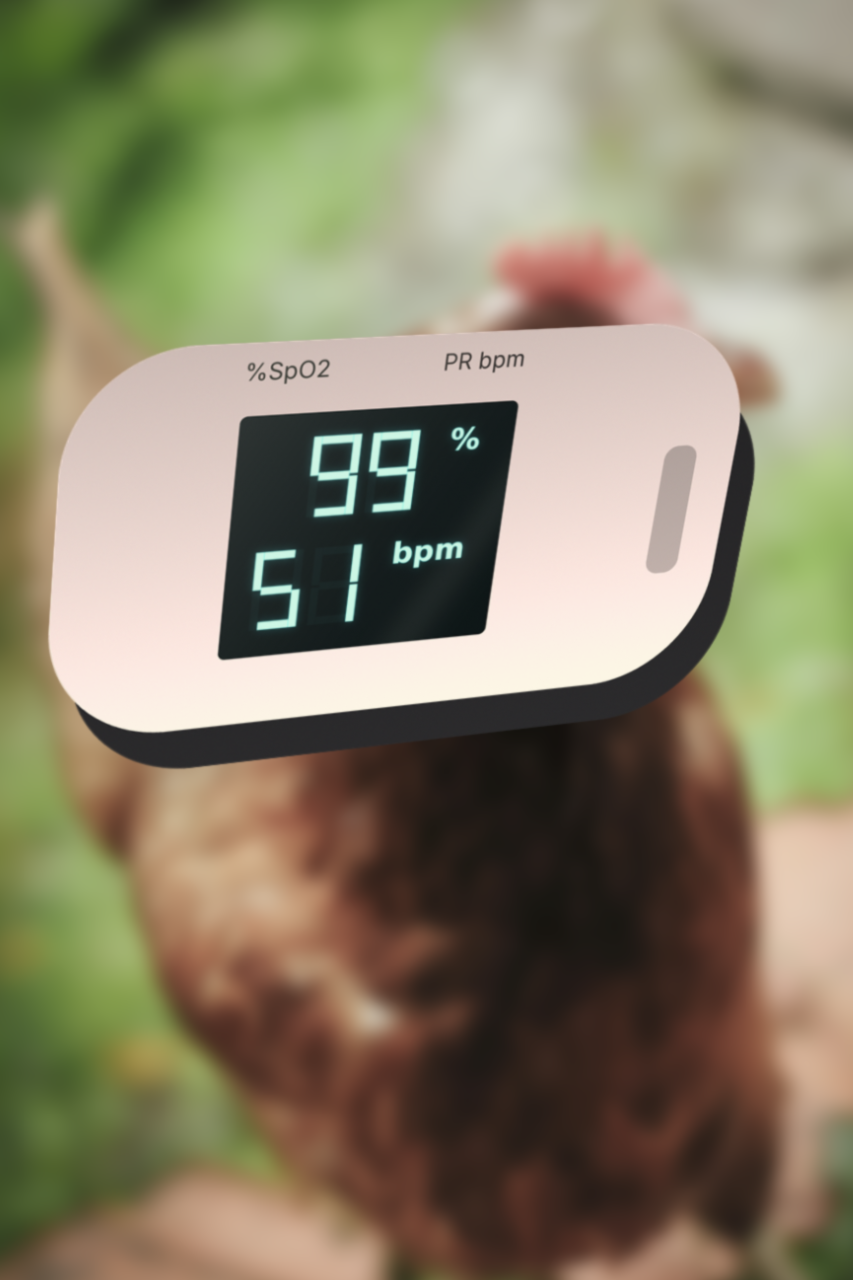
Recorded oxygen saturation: 99; %
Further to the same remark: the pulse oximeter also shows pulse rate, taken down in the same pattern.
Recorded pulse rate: 51; bpm
